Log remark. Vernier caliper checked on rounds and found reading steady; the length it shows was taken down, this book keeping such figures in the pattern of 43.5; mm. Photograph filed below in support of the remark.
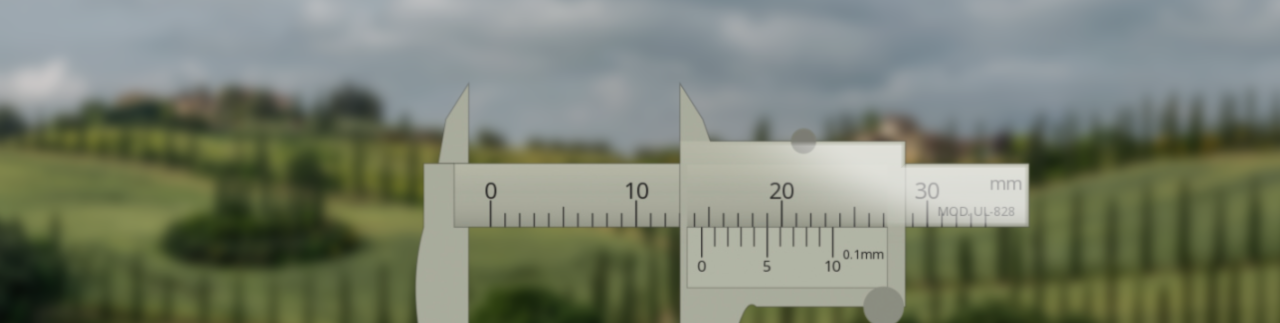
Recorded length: 14.5; mm
